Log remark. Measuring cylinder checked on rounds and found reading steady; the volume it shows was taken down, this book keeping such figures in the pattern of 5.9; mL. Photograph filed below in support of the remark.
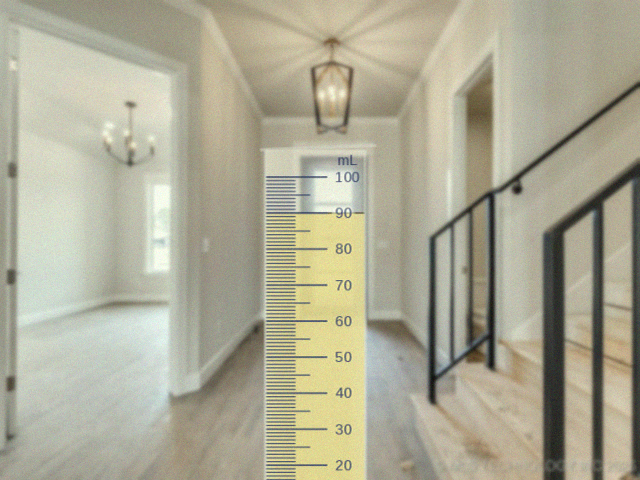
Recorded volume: 90; mL
